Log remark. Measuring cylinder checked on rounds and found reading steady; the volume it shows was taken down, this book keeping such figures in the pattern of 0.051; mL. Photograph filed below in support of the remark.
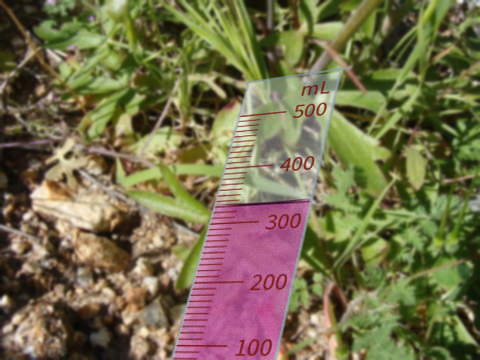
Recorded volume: 330; mL
